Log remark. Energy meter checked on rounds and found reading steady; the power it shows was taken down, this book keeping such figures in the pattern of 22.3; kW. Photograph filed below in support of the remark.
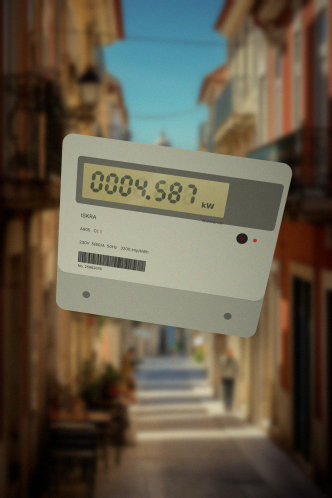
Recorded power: 4.587; kW
